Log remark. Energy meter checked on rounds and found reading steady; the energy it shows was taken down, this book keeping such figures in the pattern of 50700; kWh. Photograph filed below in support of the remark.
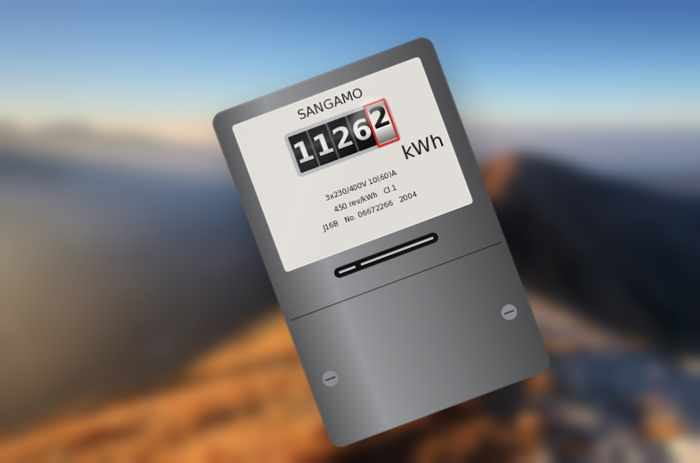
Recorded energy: 1126.2; kWh
